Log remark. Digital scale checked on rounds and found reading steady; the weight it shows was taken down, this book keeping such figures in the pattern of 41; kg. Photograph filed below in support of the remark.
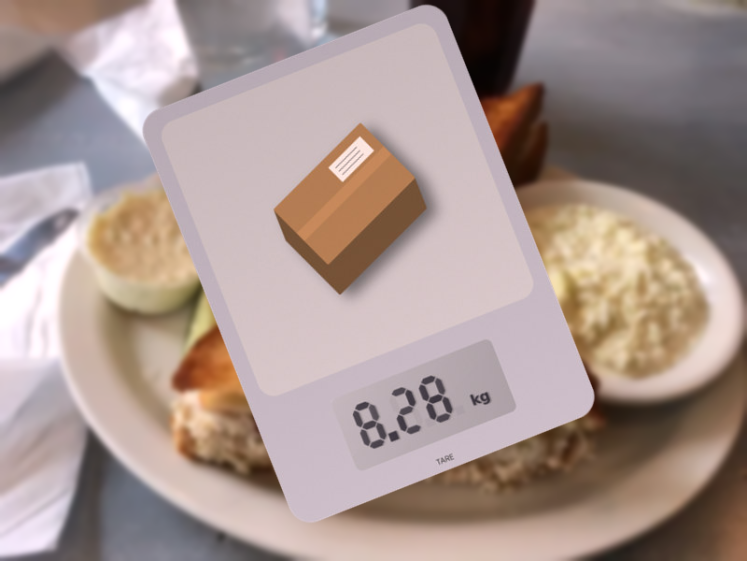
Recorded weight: 8.28; kg
